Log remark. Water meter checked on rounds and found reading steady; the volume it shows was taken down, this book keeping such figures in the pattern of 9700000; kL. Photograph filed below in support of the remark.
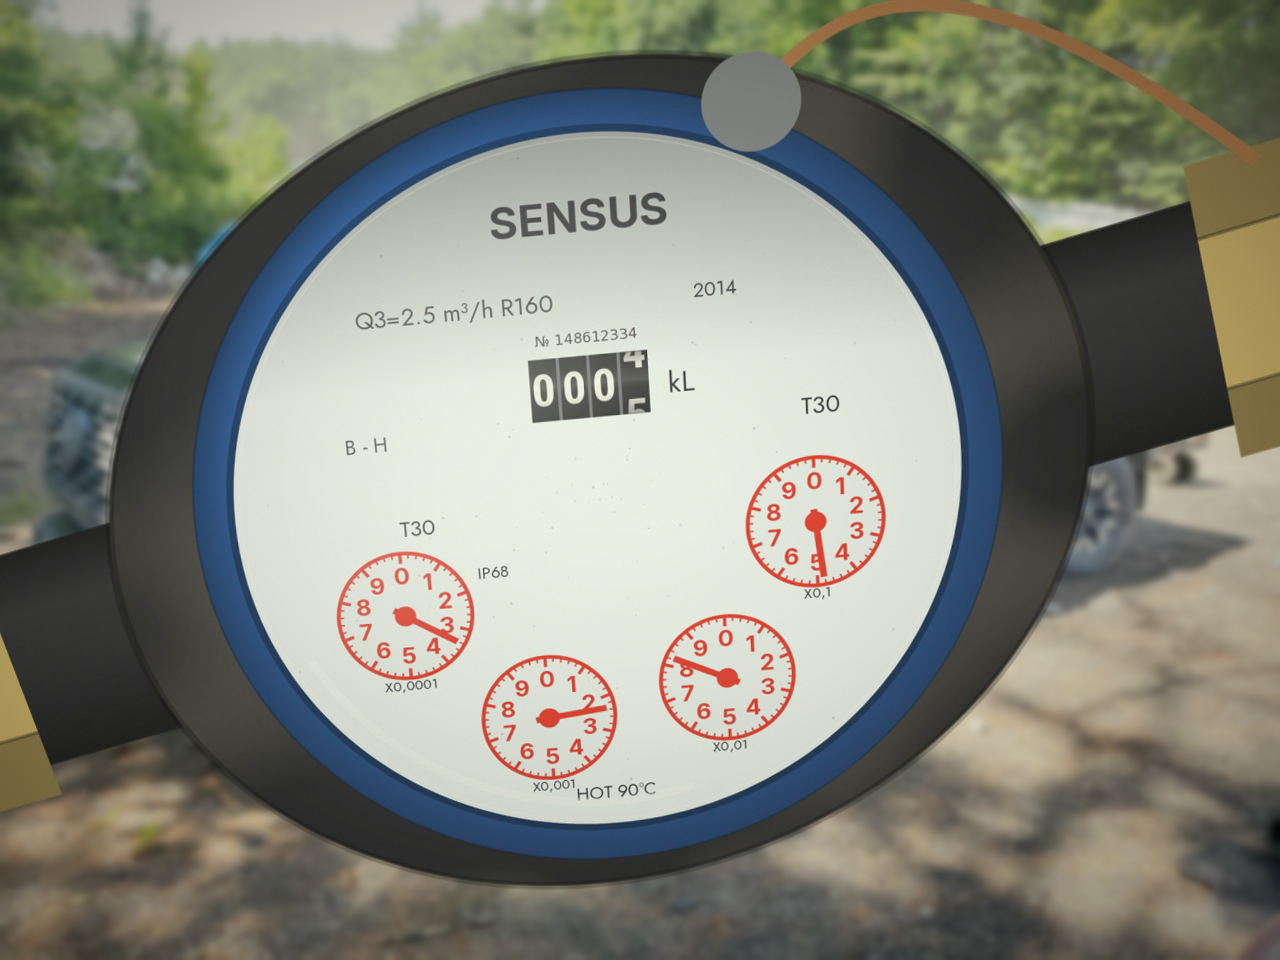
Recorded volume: 4.4823; kL
